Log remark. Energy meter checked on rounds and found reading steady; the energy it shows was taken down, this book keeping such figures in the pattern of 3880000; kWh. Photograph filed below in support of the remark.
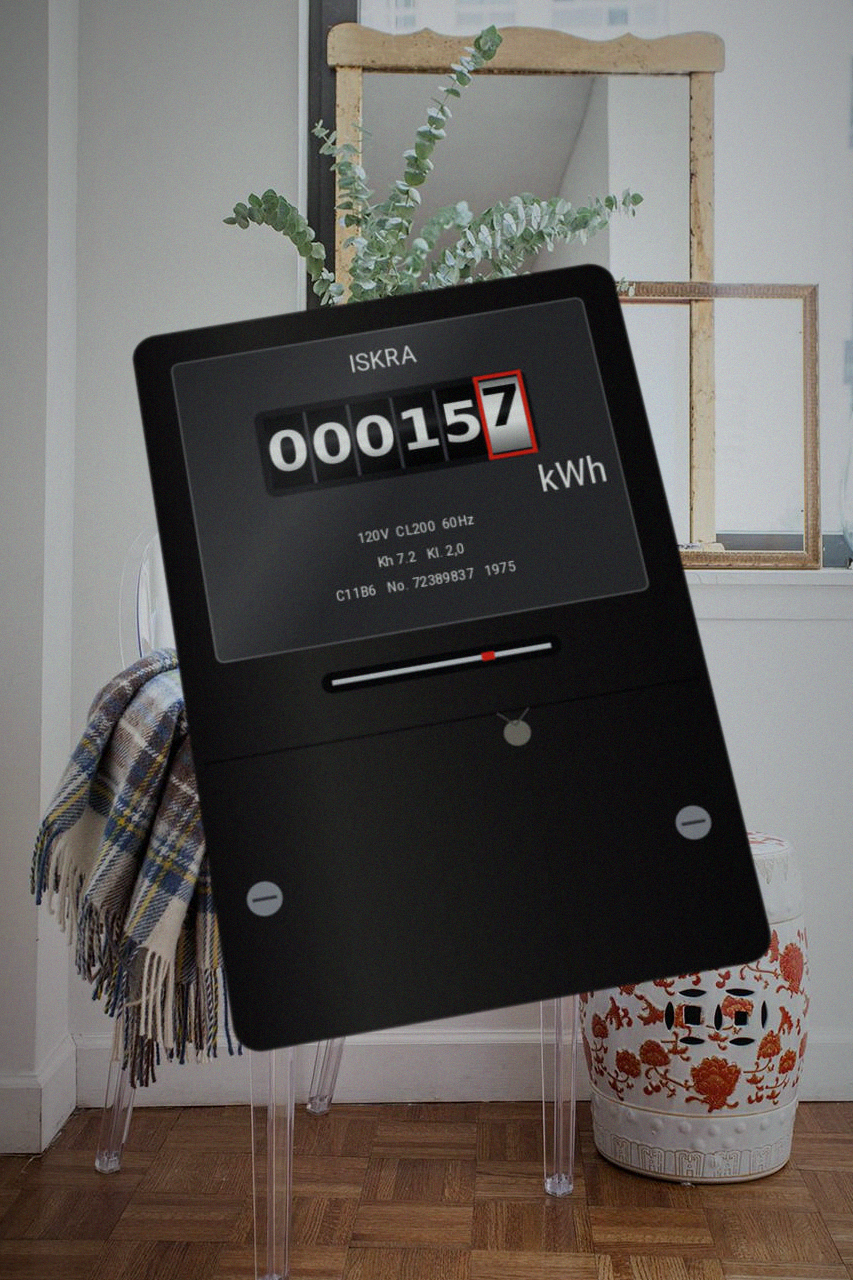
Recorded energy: 15.7; kWh
